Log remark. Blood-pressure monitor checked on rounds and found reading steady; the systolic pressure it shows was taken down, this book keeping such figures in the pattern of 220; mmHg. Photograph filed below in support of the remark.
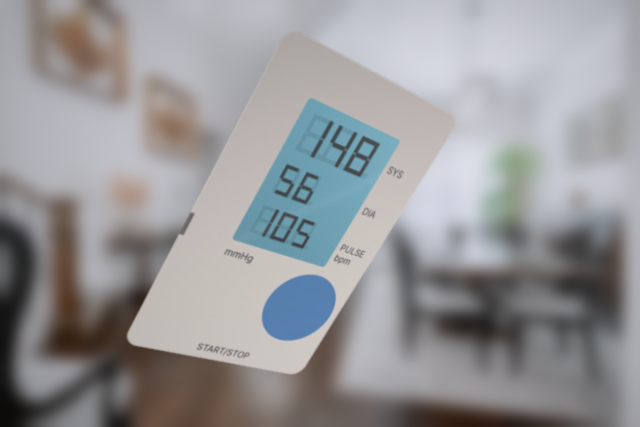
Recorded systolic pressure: 148; mmHg
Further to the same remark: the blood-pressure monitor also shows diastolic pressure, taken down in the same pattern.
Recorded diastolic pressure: 56; mmHg
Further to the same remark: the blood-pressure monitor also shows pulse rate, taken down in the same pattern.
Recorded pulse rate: 105; bpm
